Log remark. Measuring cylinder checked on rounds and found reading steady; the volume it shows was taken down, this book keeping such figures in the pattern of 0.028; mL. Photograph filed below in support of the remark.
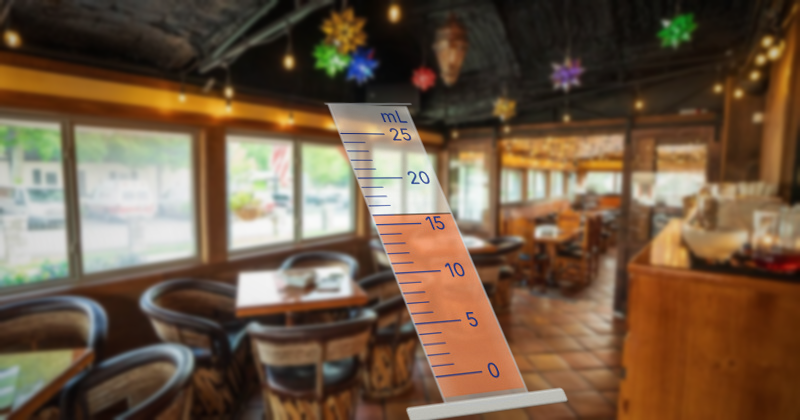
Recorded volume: 16; mL
